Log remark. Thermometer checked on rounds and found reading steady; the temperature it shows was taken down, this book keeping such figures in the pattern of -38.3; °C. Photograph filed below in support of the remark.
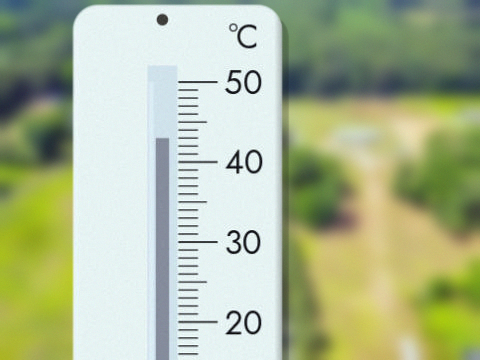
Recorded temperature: 43; °C
